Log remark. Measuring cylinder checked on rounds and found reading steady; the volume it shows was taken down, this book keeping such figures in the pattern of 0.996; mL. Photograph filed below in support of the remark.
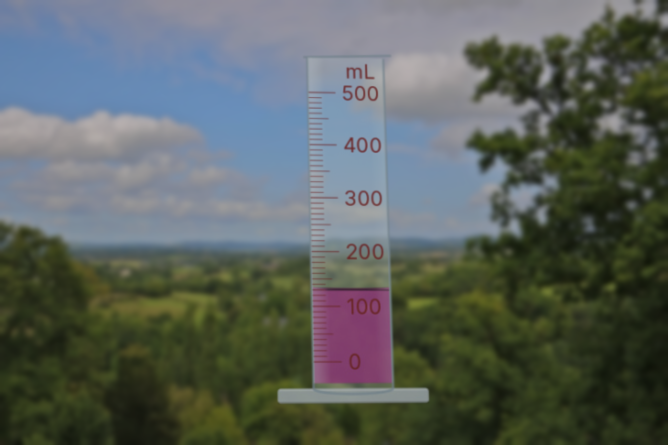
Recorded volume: 130; mL
